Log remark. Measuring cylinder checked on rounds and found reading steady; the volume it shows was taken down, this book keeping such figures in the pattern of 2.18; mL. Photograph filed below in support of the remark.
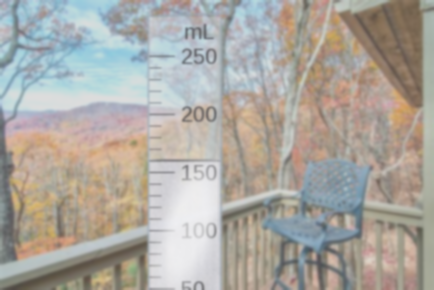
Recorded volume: 160; mL
